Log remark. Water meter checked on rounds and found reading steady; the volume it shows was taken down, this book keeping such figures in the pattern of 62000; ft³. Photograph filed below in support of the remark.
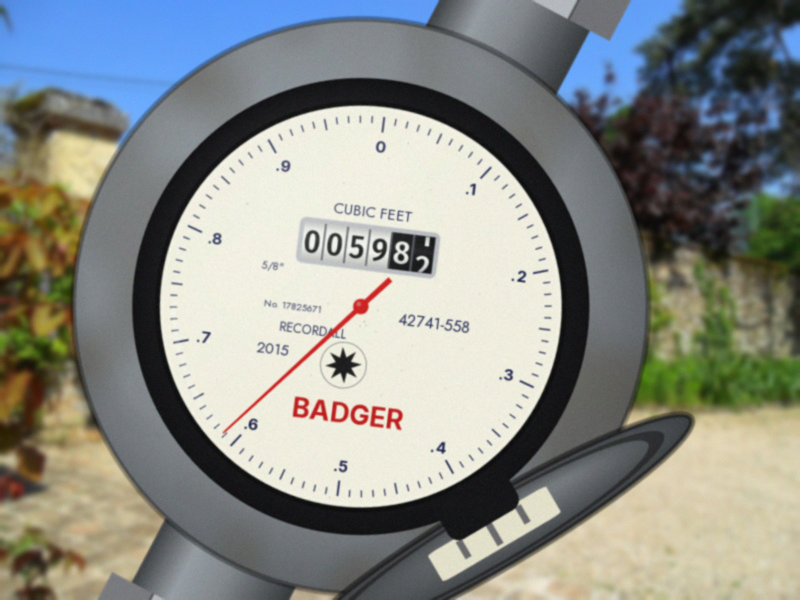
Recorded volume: 5981.61; ft³
